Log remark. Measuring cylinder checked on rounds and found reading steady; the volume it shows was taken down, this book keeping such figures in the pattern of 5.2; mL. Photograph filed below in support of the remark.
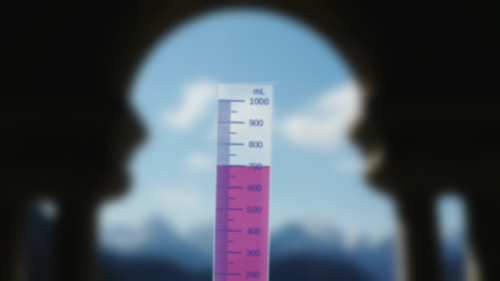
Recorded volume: 700; mL
